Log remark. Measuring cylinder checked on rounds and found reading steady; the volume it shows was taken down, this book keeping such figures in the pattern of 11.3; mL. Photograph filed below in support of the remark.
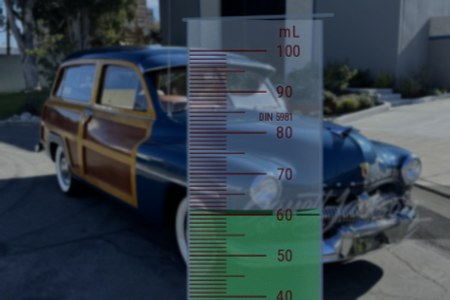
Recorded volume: 60; mL
